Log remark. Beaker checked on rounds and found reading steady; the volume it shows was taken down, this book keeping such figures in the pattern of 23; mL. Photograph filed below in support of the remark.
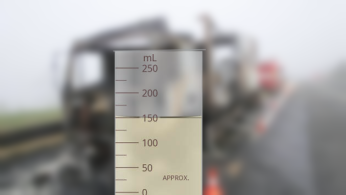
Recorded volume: 150; mL
